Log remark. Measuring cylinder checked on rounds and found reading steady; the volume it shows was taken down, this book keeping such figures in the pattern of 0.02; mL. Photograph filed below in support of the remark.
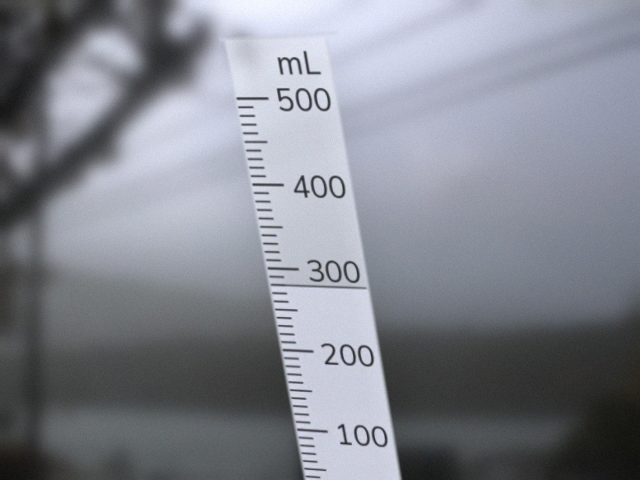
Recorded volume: 280; mL
